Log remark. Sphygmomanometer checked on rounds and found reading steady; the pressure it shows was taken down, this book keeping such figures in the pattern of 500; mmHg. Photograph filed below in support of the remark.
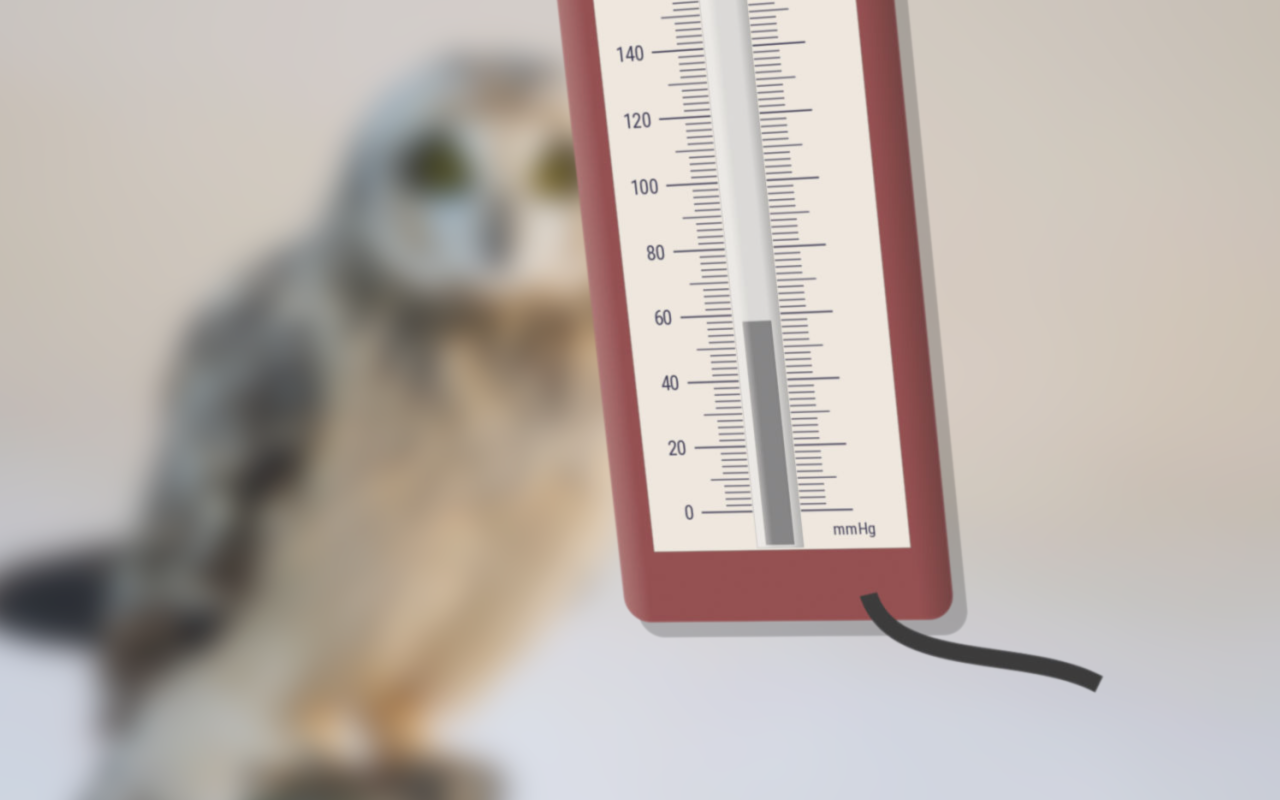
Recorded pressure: 58; mmHg
